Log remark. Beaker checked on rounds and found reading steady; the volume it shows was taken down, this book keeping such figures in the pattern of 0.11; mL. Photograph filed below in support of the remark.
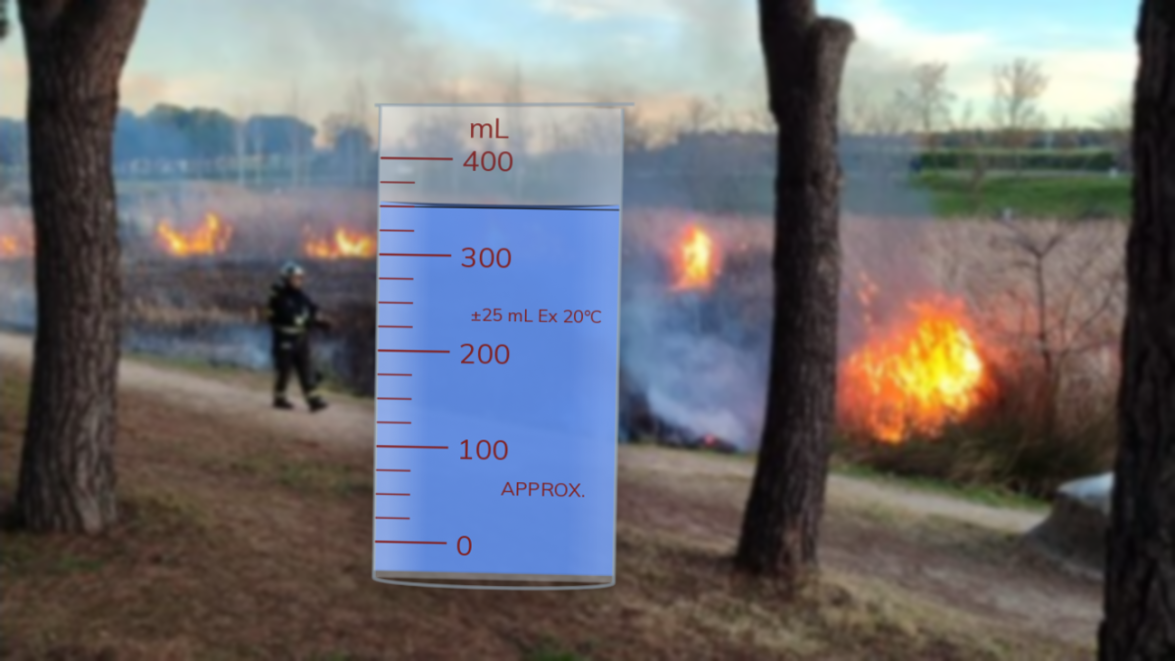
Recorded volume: 350; mL
